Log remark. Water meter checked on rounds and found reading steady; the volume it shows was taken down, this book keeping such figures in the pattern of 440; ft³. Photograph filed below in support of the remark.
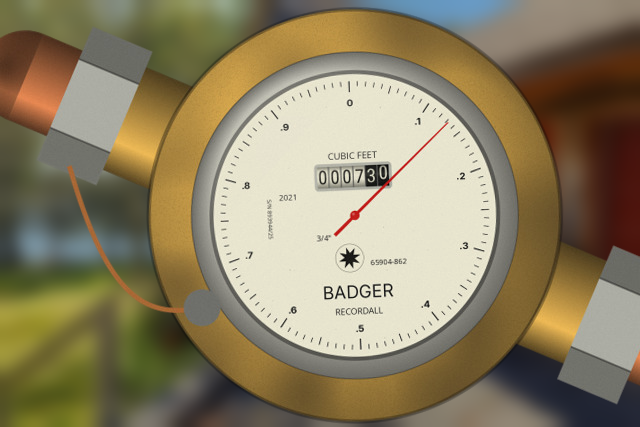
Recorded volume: 730.13; ft³
